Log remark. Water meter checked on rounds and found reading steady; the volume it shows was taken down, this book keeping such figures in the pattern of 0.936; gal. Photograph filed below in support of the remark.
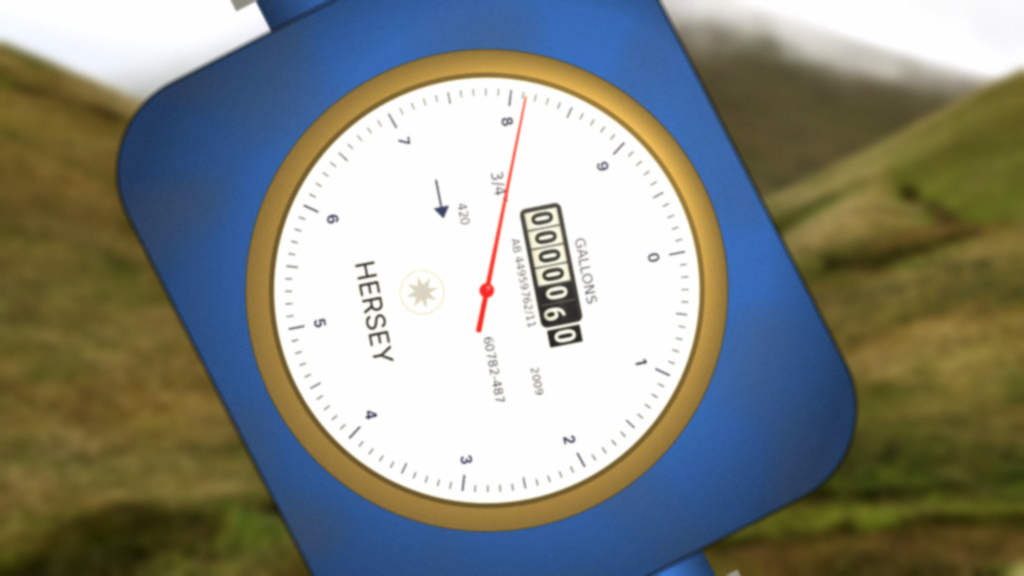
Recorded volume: 58.1; gal
